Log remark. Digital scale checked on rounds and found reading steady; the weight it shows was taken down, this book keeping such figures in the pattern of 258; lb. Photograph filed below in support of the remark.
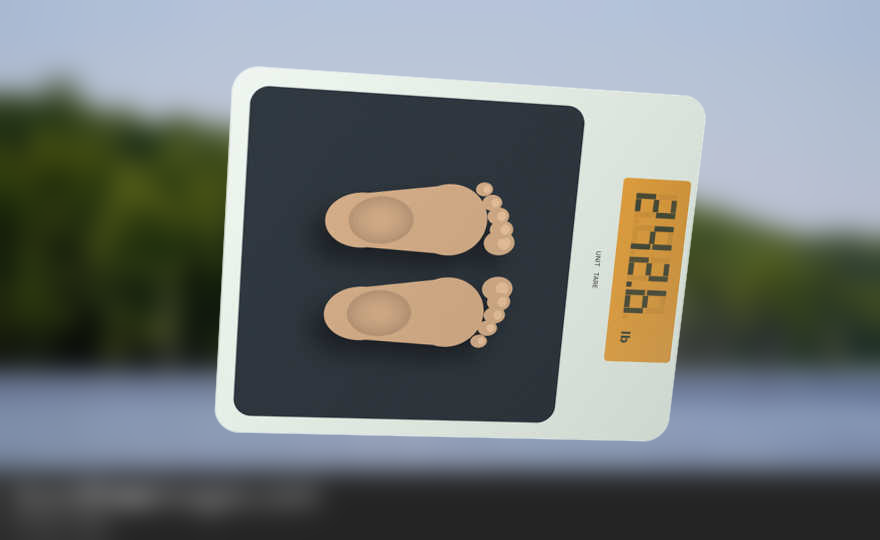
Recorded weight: 242.6; lb
